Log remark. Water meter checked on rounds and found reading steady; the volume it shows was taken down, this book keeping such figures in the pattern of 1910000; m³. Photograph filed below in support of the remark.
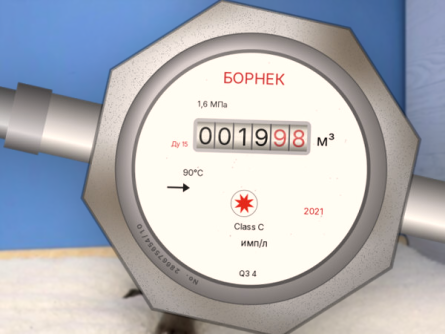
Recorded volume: 19.98; m³
